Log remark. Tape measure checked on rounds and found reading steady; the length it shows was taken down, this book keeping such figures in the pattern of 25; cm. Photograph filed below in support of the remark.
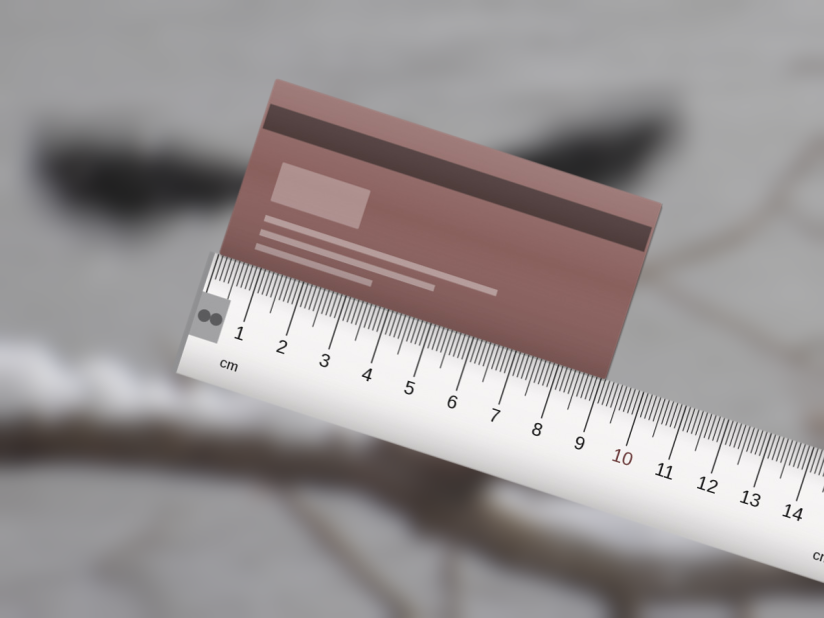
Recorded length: 9.1; cm
